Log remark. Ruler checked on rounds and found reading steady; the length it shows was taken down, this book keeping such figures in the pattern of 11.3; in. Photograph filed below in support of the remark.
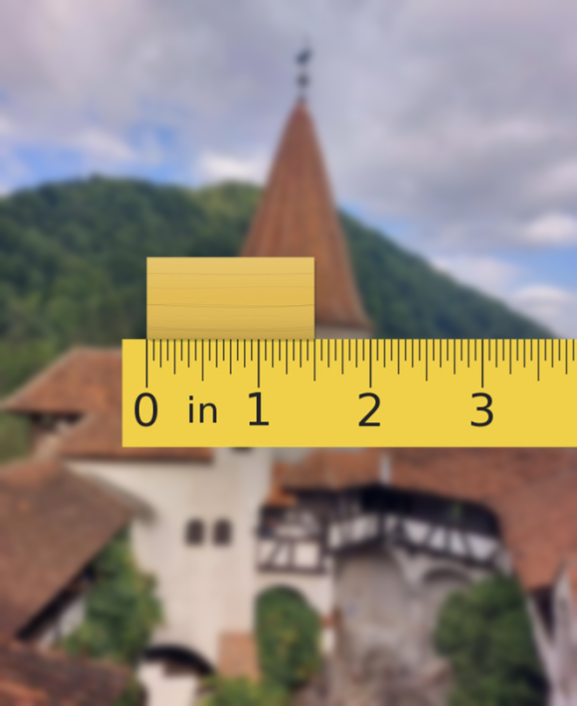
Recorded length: 1.5; in
